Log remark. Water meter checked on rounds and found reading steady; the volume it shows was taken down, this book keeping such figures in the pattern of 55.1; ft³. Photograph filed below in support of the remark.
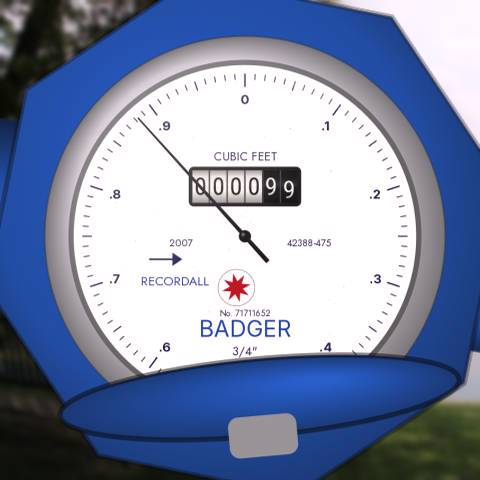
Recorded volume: 98.88; ft³
